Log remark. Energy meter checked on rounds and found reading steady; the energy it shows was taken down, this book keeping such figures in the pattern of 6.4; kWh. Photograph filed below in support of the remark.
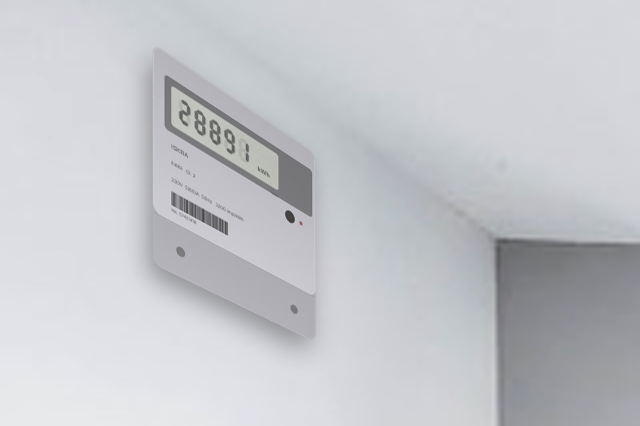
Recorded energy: 28891; kWh
